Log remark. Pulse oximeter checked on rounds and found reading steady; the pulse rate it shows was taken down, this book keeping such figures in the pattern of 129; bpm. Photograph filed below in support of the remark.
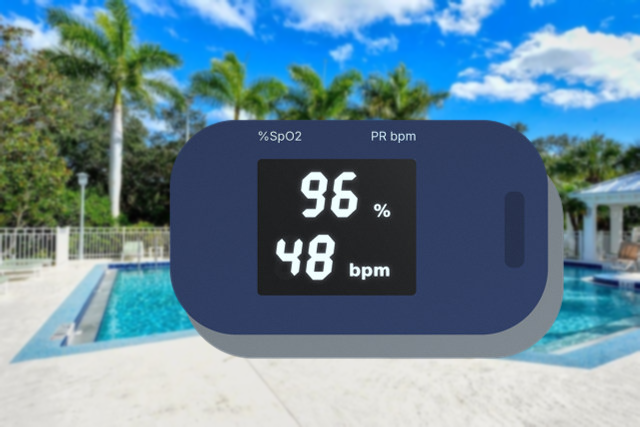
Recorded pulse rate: 48; bpm
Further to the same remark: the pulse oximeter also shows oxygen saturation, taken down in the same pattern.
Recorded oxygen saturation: 96; %
